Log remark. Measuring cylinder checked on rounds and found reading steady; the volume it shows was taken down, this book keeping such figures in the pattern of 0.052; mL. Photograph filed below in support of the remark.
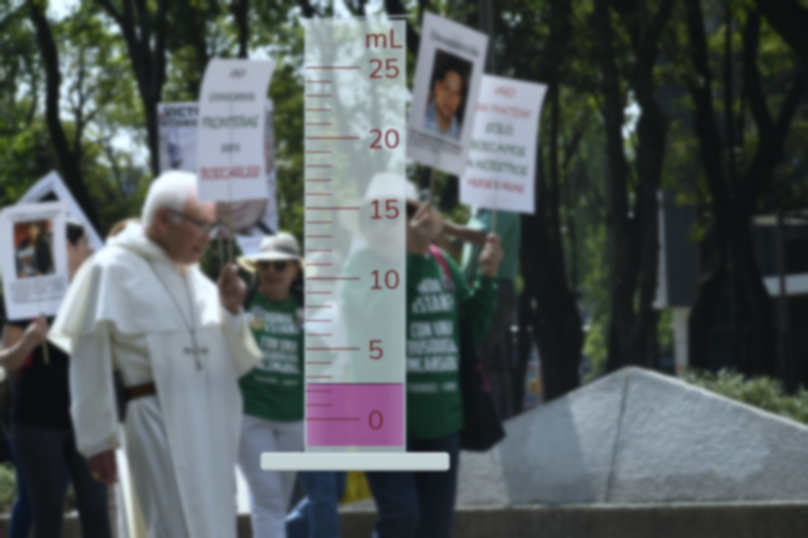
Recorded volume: 2.5; mL
